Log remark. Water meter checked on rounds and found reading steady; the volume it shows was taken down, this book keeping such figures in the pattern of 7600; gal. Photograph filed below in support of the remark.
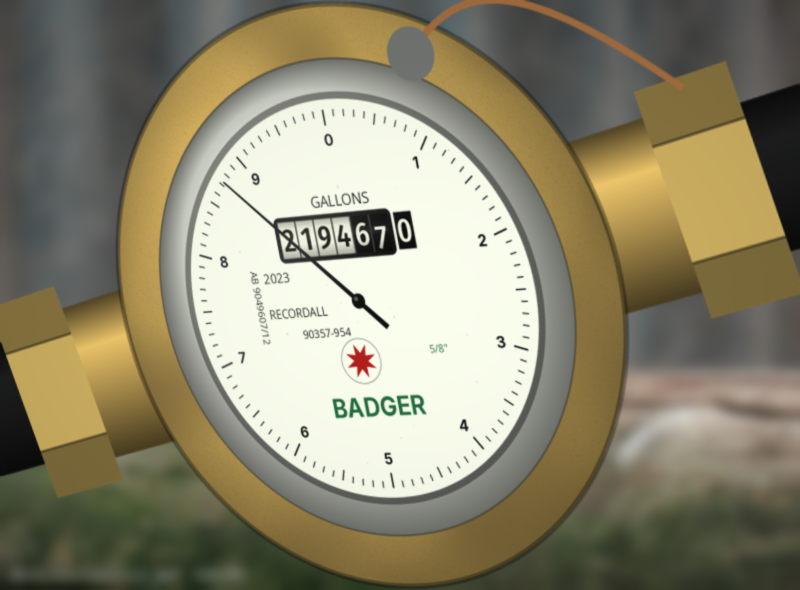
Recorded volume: 2194668.7; gal
